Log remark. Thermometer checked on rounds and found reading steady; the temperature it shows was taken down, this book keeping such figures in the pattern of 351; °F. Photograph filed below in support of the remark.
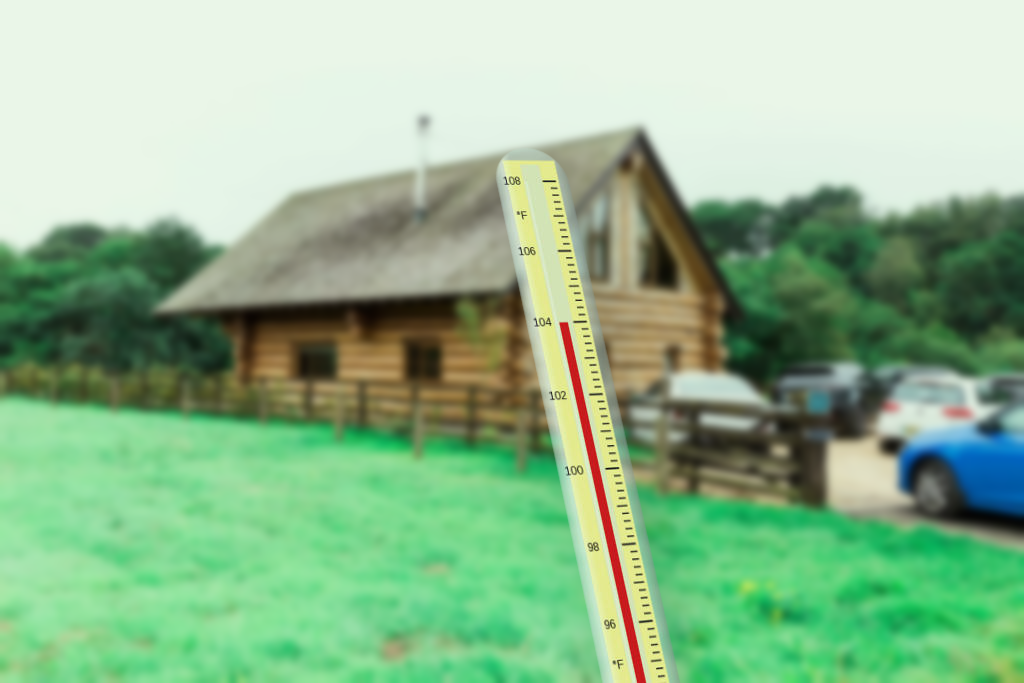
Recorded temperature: 104; °F
